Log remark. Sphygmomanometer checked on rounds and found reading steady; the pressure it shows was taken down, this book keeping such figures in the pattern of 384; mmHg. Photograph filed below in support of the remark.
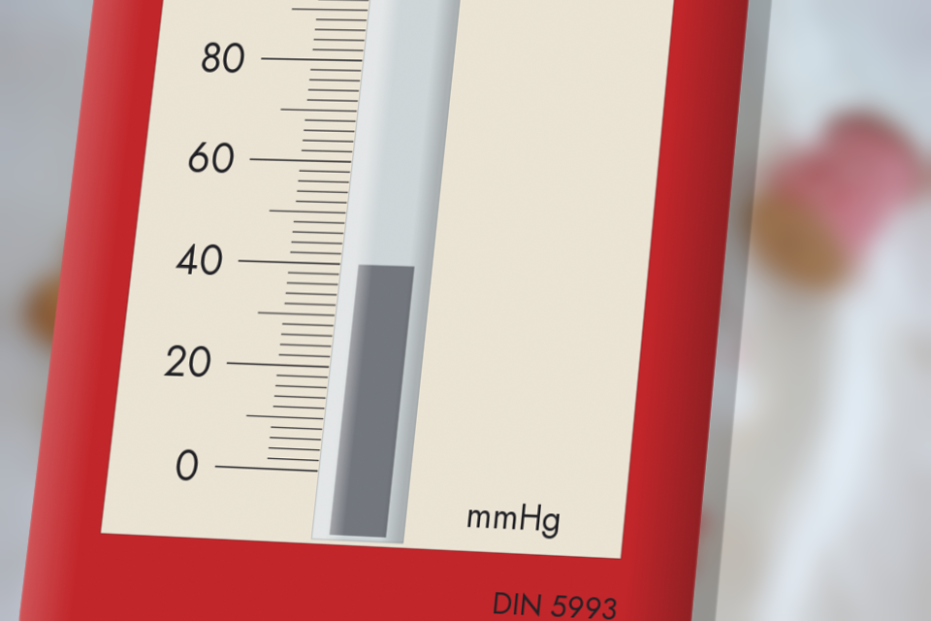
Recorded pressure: 40; mmHg
